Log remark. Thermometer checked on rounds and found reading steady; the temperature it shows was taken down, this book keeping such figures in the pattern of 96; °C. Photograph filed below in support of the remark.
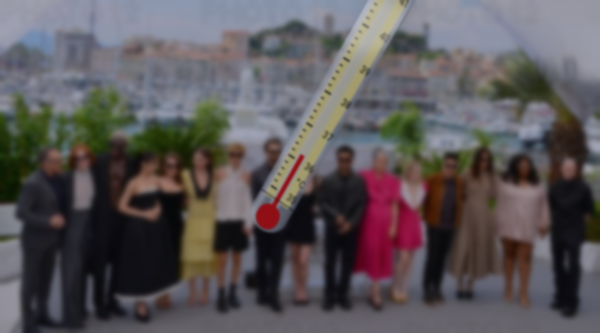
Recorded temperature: 36.2; °C
